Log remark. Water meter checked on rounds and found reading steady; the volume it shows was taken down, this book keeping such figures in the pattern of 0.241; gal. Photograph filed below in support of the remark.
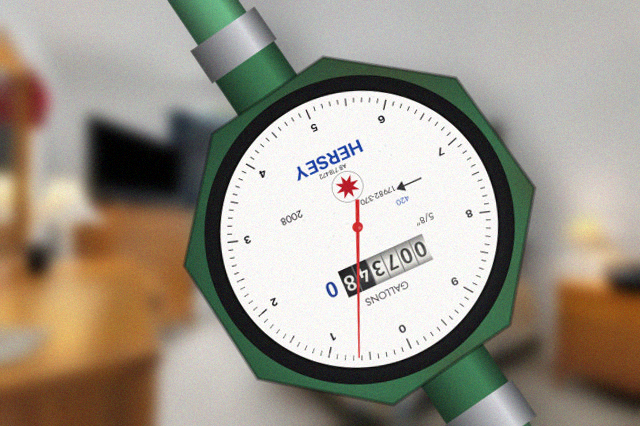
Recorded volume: 73480.6; gal
